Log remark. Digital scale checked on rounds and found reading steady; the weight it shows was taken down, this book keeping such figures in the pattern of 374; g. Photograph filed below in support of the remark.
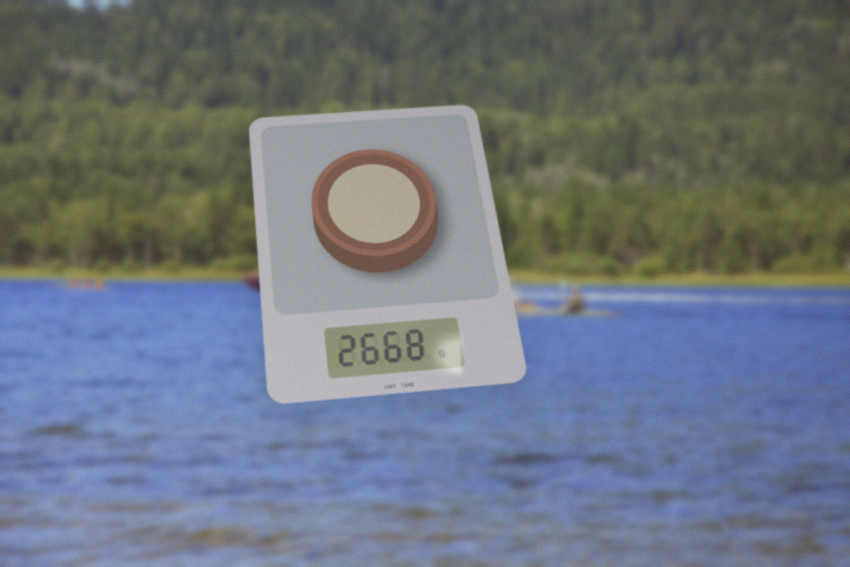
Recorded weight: 2668; g
